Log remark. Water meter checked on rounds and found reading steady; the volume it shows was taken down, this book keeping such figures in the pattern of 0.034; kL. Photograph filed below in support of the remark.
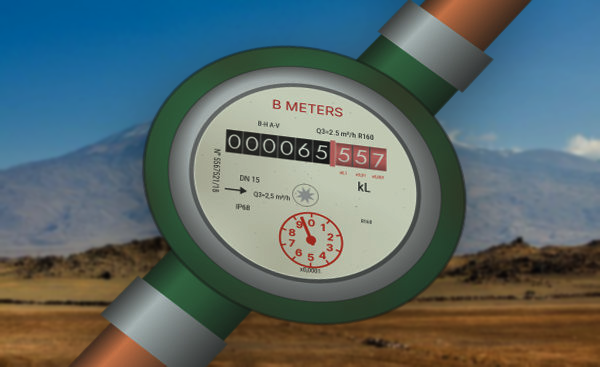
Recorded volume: 65.5569; kL
